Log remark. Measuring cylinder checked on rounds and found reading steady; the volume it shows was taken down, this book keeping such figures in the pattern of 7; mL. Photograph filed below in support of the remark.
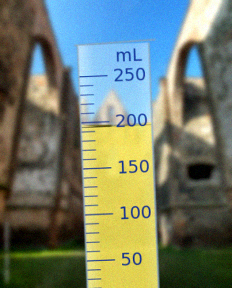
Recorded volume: 195; mL
